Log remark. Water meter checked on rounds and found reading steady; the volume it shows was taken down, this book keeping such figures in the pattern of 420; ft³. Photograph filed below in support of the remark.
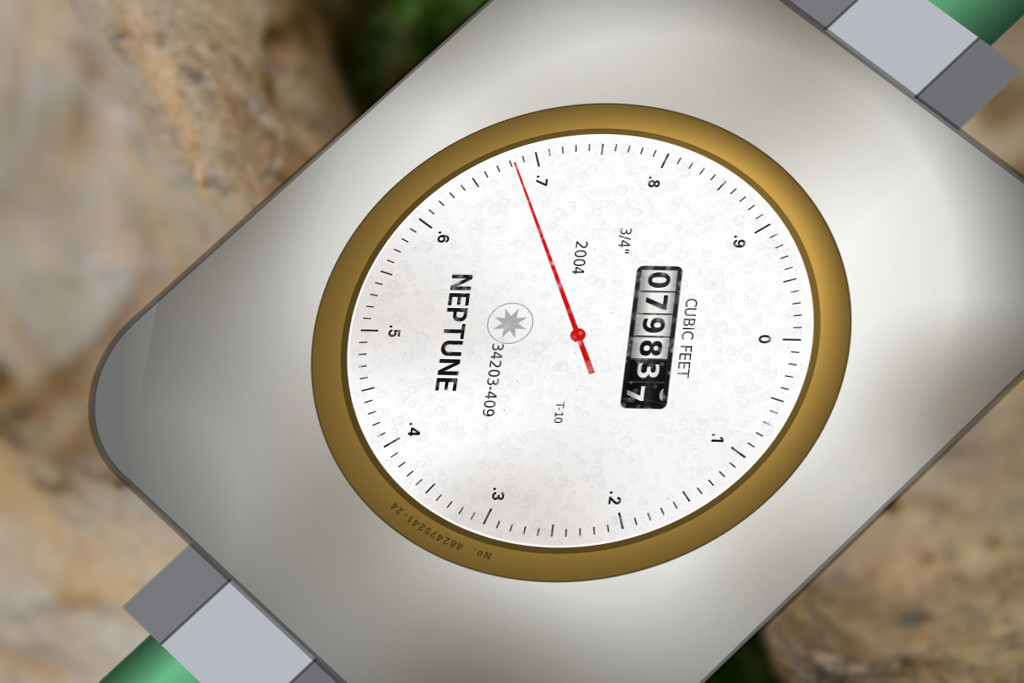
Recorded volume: 79836.68; ft³
